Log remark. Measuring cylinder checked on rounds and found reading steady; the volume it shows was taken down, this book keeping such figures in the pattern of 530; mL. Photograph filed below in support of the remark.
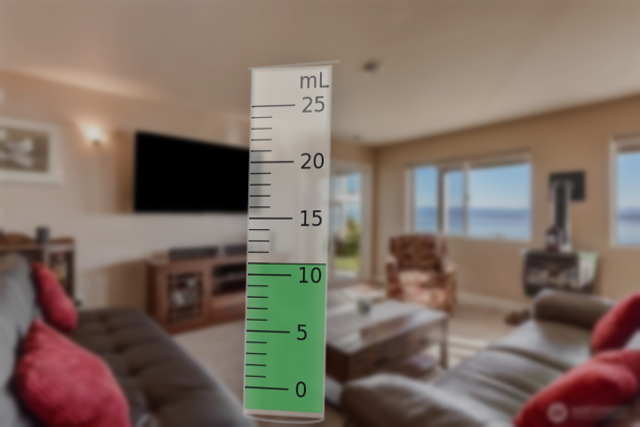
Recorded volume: 11; mL
